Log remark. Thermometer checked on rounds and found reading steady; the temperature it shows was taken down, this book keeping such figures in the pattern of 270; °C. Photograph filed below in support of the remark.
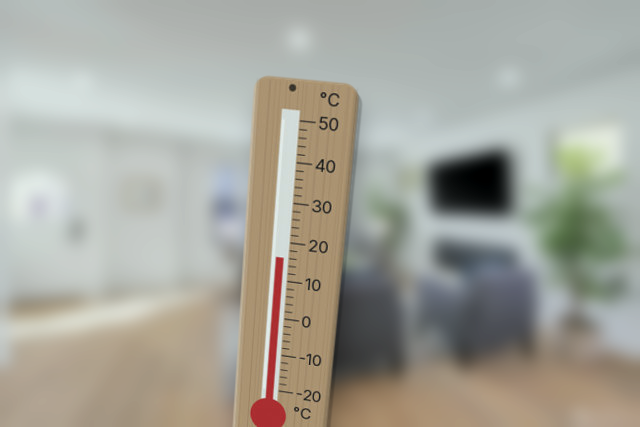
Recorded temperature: 16; °C
